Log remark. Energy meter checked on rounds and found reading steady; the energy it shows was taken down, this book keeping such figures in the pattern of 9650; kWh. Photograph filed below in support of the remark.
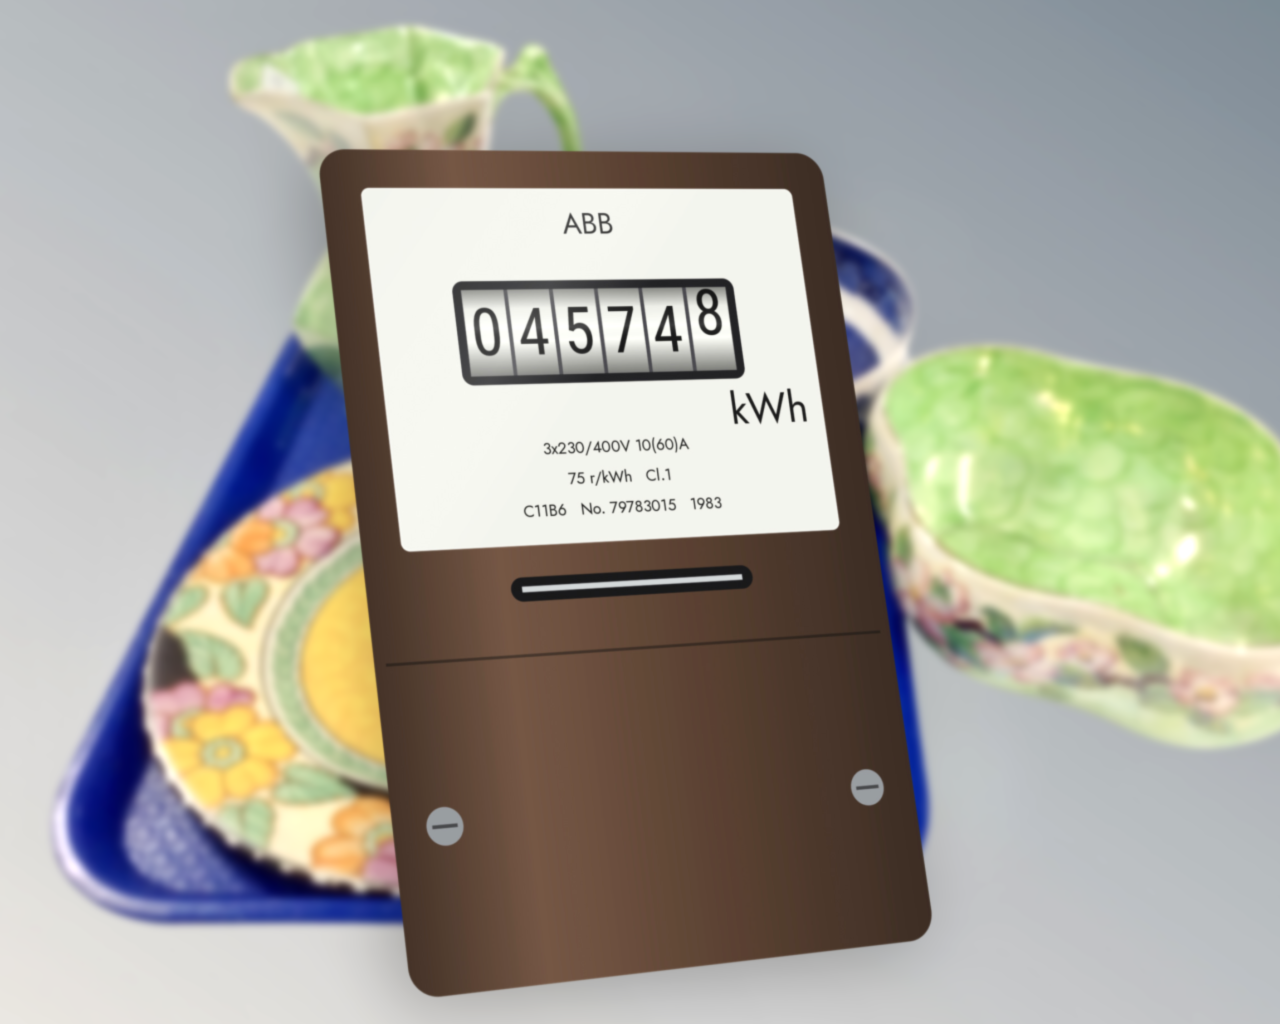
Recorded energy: 45748; kWh
